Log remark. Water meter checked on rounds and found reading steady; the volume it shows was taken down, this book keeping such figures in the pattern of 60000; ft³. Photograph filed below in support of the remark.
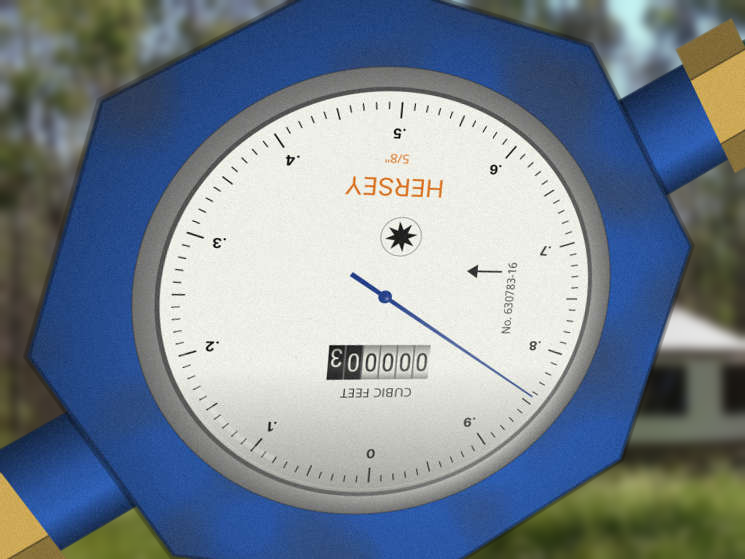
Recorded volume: 2.84; ft³
